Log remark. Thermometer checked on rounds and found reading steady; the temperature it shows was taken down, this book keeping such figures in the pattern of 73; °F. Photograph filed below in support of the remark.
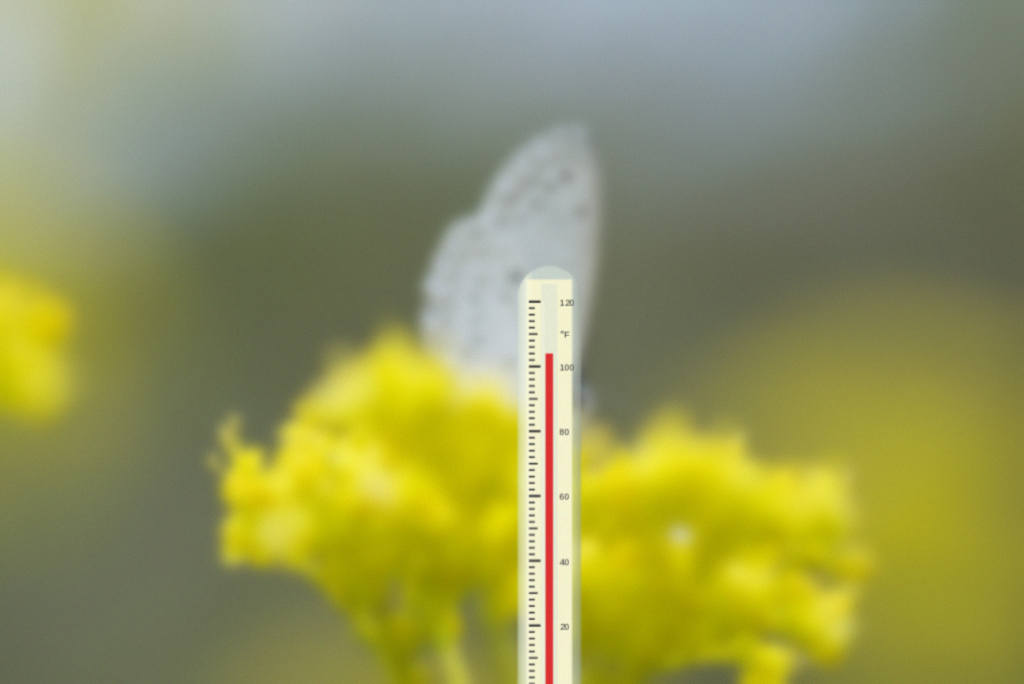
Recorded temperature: 104; °F
